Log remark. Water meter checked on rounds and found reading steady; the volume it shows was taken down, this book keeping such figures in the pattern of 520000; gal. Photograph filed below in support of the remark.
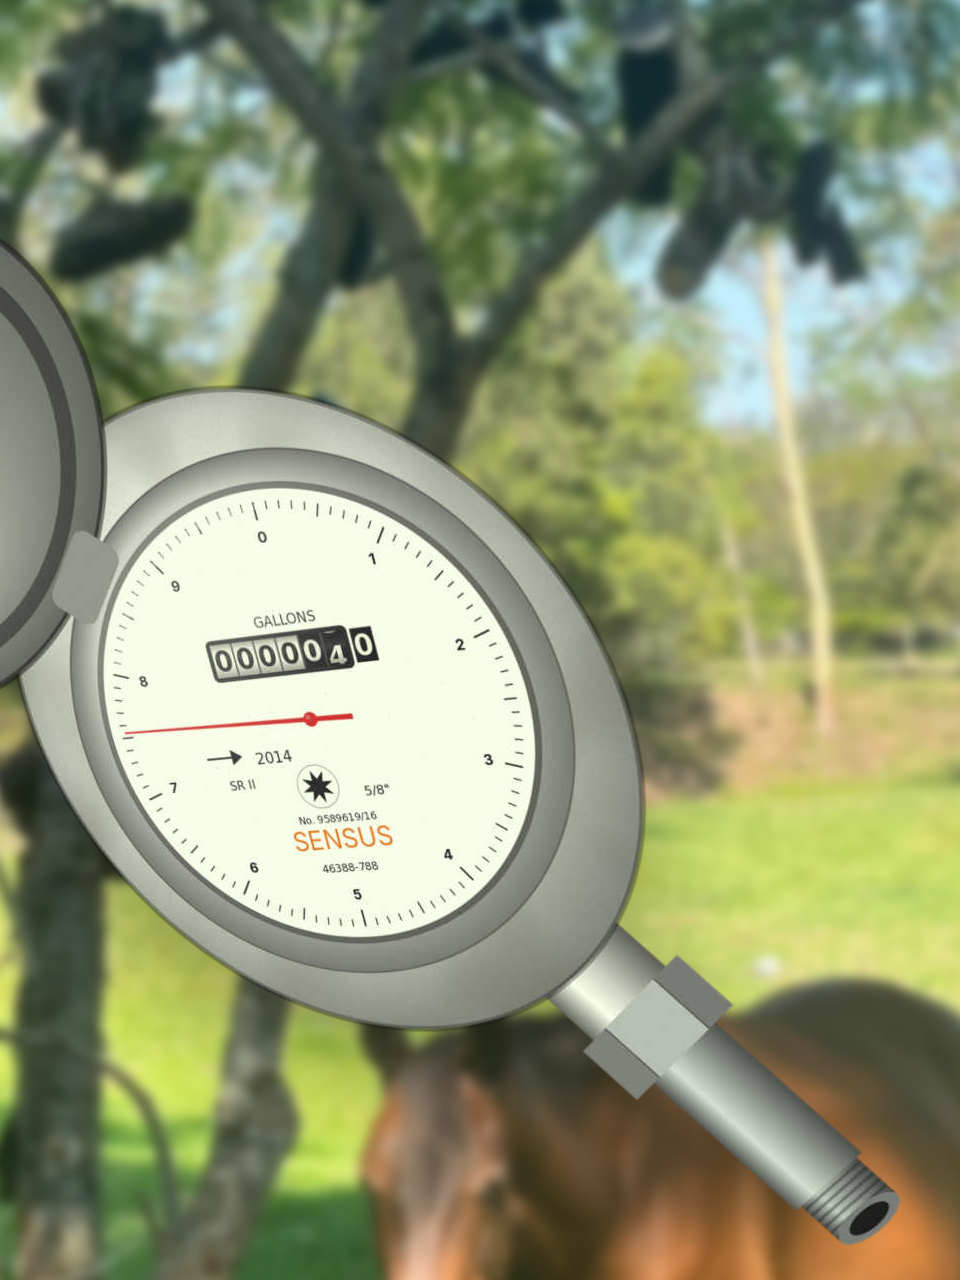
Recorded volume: 37.5; gal
